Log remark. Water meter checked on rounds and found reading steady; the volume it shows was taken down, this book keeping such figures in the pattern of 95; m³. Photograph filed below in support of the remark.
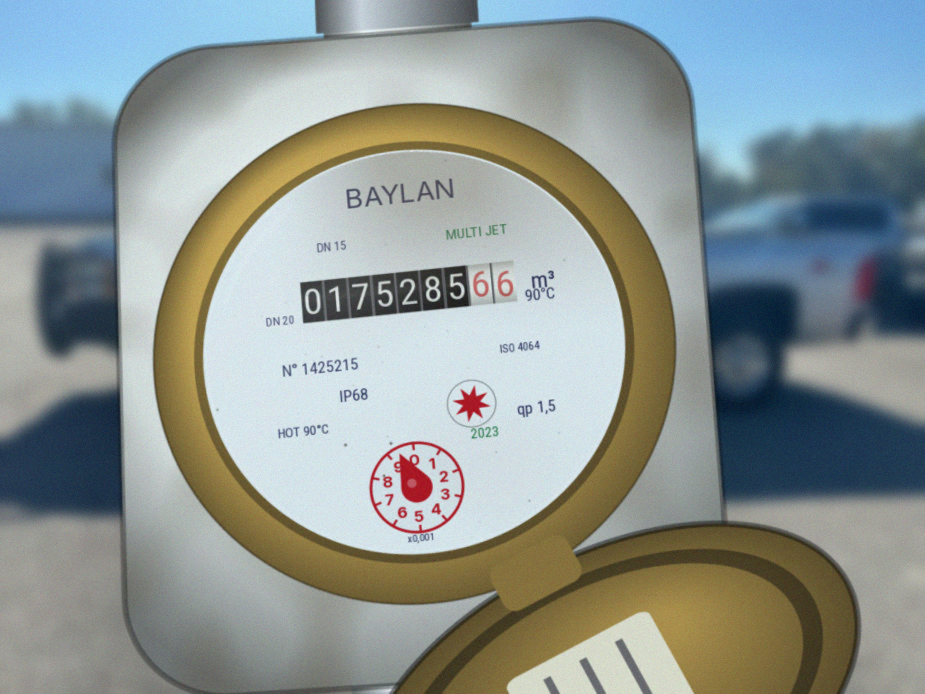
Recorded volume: 175285.659; m³
